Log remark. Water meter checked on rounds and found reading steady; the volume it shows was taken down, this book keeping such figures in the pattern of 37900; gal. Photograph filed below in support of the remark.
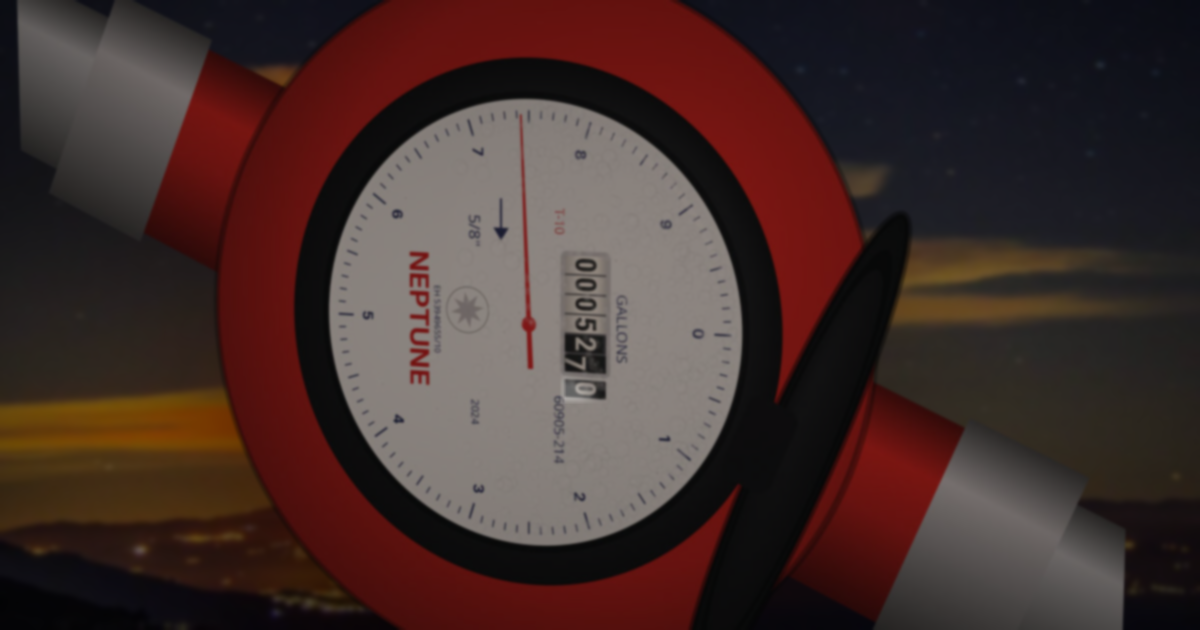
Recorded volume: 5267.4; gal
